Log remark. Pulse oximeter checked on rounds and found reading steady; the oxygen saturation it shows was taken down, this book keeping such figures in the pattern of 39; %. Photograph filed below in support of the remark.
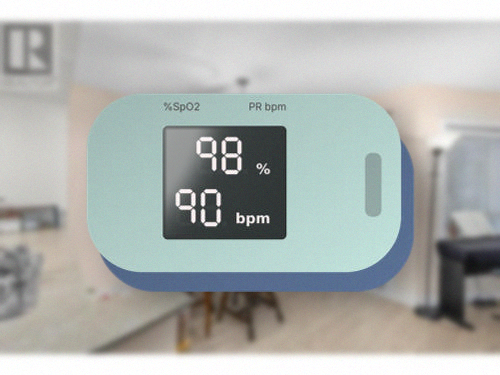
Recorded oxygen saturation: 98; %
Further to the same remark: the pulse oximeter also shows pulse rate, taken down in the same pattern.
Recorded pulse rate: 90; bpm
